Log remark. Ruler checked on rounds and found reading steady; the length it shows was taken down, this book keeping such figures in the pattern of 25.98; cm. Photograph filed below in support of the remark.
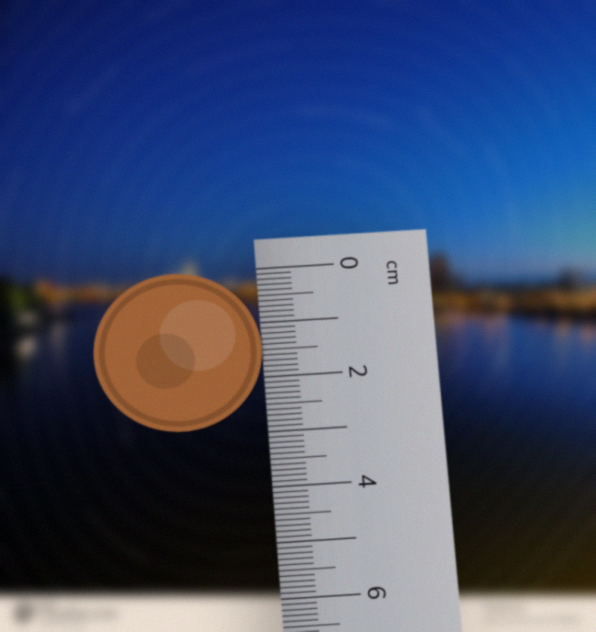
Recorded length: 2.9; cm
